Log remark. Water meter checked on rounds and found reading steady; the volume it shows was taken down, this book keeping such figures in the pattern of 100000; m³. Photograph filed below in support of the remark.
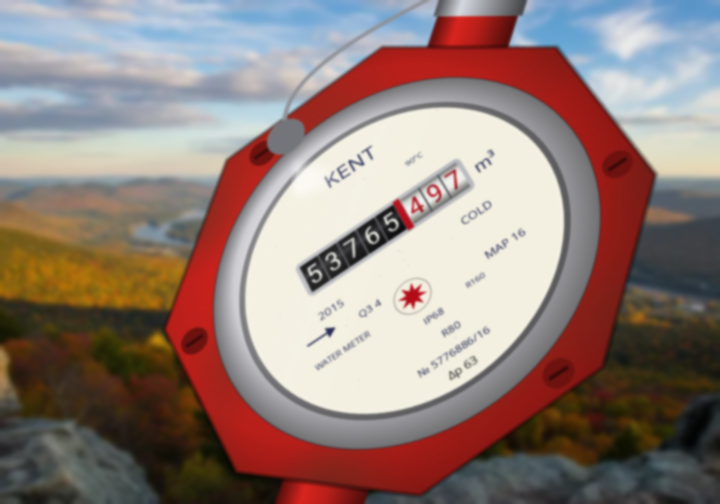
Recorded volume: 53765.497; m³
